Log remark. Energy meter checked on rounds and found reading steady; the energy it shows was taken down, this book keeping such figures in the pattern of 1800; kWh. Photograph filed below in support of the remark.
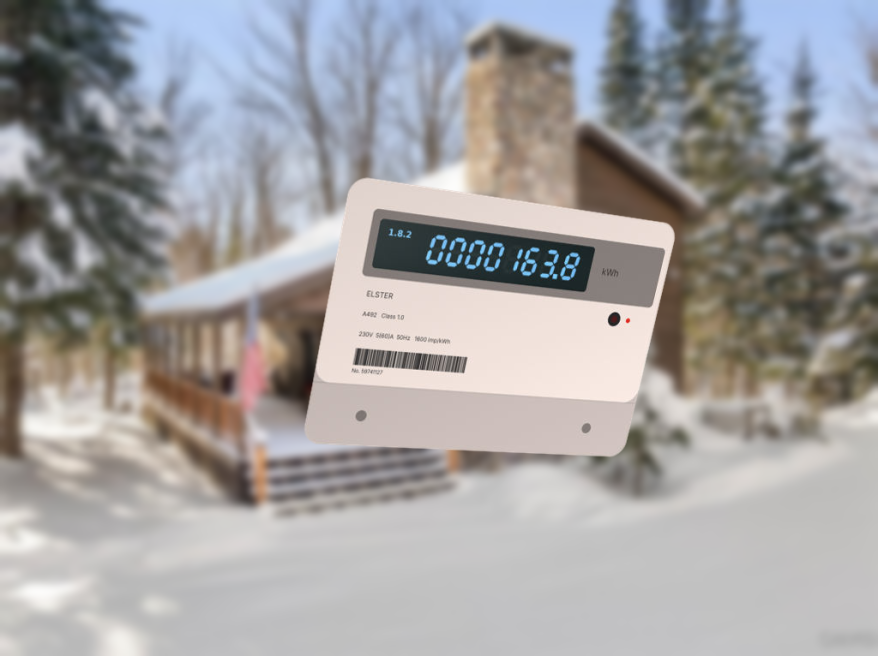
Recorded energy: 163.8; kWh
